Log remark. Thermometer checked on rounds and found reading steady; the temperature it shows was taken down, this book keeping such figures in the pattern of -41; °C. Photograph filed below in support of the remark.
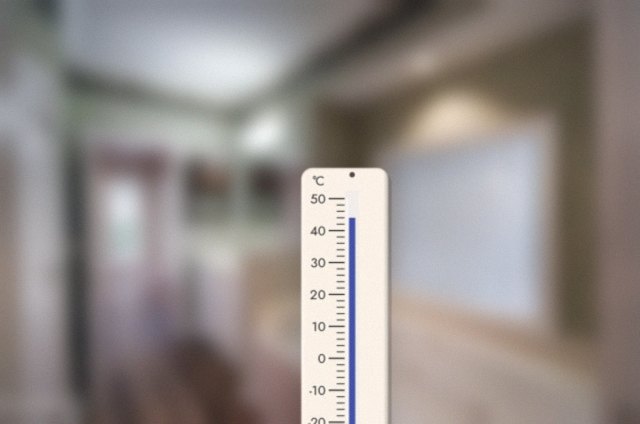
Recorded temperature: 44; °C
